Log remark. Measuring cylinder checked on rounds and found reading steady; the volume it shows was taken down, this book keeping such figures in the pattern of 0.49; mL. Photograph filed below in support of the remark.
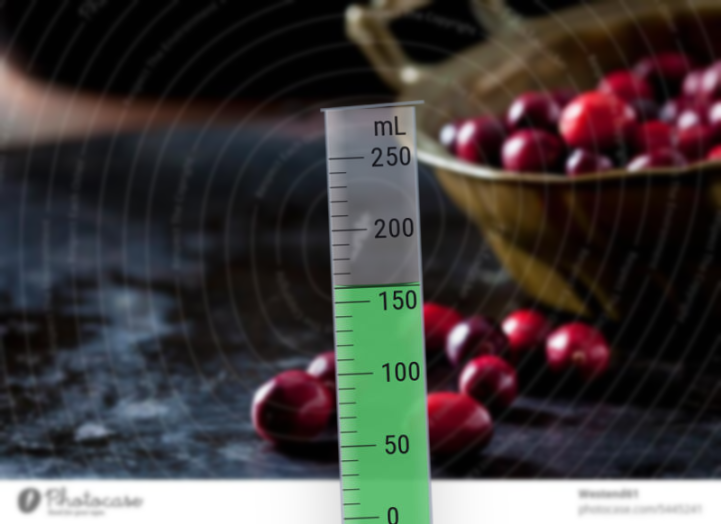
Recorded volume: 160; mL
